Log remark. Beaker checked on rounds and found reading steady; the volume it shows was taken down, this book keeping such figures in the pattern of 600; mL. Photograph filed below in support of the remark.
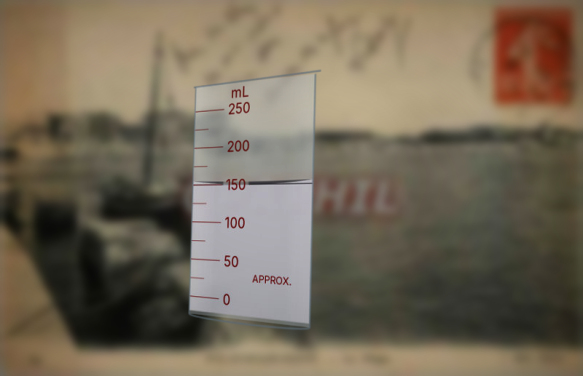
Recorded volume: 150; mL
